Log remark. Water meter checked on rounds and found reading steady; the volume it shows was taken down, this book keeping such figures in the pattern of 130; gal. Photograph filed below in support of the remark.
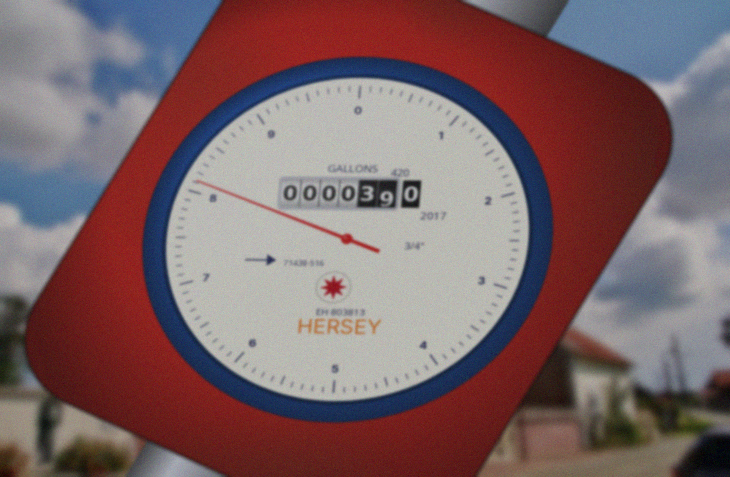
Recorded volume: 388.1; gal
